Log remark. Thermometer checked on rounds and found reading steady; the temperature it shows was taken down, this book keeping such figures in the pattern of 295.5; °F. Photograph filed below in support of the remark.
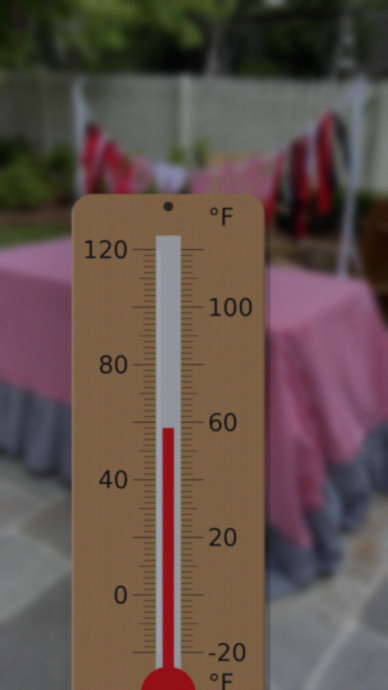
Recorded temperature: 58; °F
